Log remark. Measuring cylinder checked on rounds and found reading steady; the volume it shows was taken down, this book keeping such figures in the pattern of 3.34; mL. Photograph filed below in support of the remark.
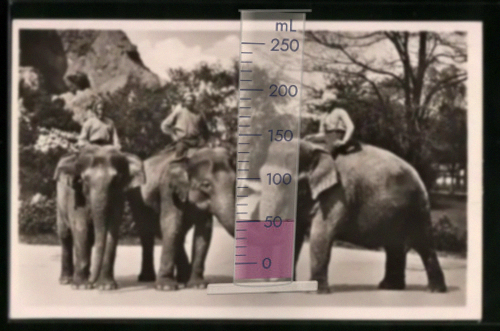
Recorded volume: 50; mL
